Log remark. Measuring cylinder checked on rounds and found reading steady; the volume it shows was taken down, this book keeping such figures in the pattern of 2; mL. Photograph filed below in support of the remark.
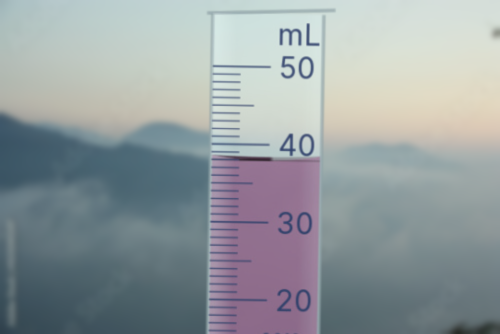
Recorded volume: 38; mL
